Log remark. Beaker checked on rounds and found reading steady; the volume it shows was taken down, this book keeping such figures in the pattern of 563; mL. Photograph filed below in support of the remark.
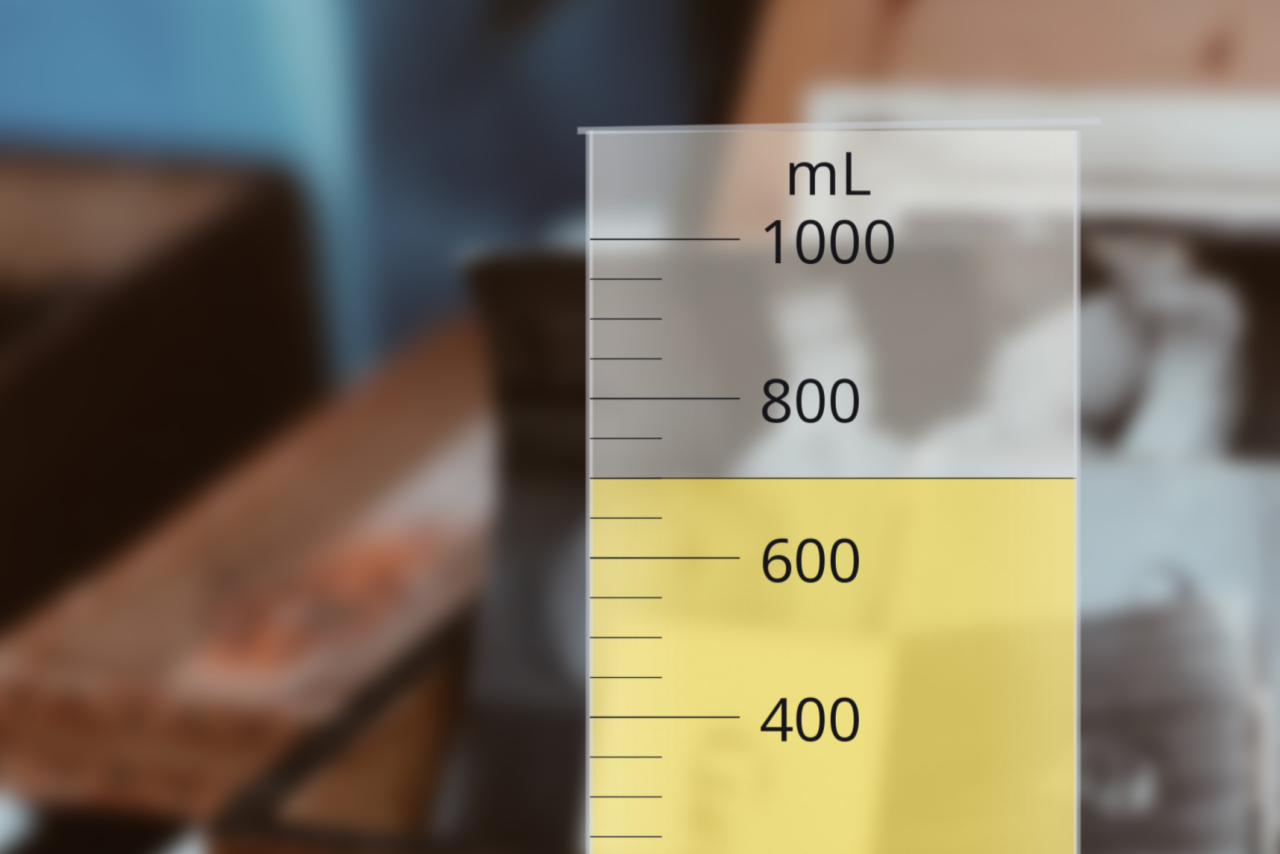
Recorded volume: 700; mL
